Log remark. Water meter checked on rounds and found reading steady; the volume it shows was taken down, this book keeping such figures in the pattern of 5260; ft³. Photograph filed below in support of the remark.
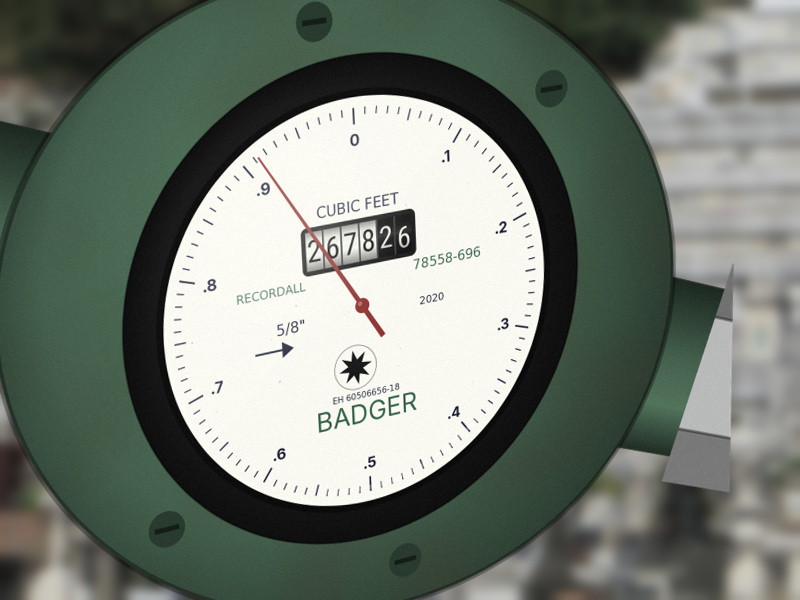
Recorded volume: 267825.91; ft³
